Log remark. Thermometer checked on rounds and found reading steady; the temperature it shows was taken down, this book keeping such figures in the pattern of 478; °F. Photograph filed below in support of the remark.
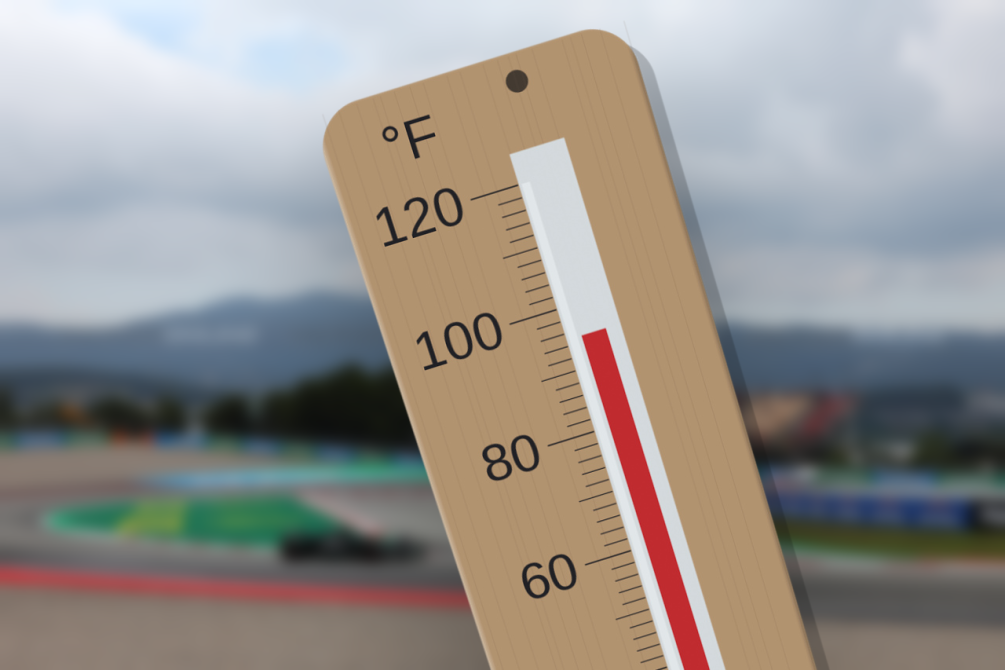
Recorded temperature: 95; °F
